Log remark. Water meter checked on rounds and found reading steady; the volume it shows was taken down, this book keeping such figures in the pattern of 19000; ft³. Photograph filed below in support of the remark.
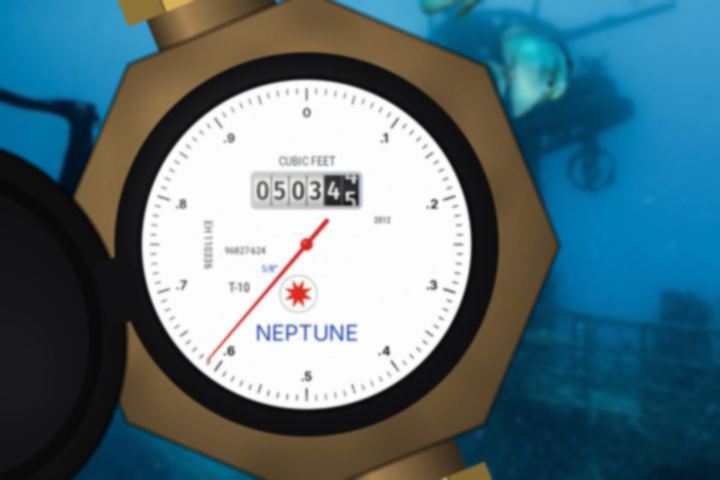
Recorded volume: 50344.61; ft³
